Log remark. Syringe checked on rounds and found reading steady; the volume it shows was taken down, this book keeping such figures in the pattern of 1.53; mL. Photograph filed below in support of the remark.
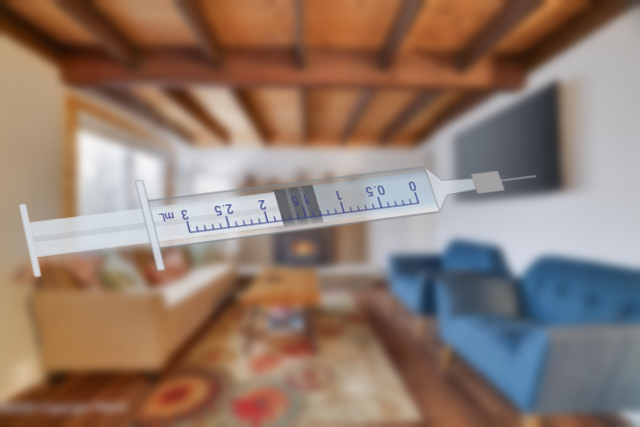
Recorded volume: 1.3; mL
